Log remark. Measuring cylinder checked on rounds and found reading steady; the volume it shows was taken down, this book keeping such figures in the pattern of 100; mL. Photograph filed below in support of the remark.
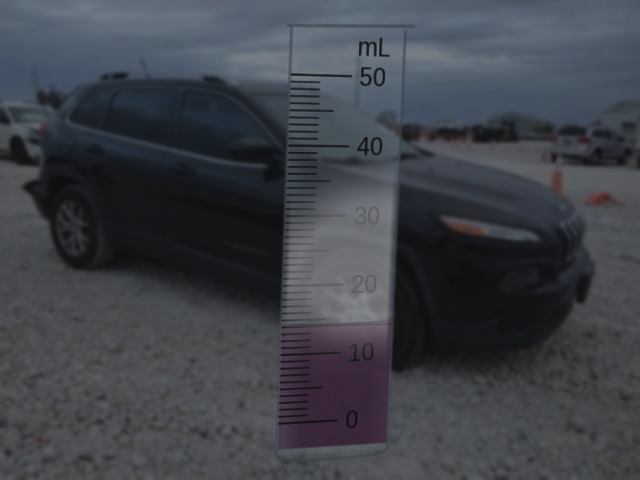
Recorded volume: 14; mL
